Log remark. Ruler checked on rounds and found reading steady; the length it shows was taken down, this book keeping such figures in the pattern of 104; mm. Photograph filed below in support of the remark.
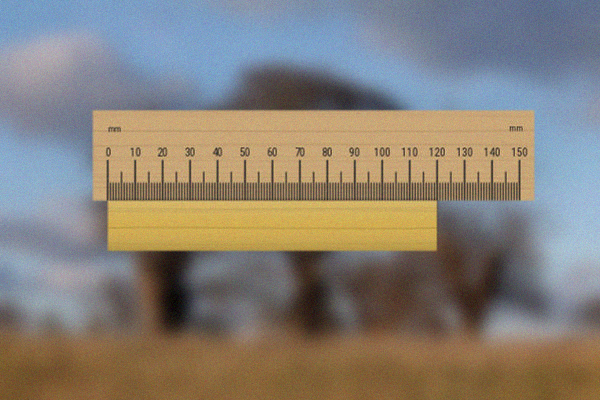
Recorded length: 120; mm
